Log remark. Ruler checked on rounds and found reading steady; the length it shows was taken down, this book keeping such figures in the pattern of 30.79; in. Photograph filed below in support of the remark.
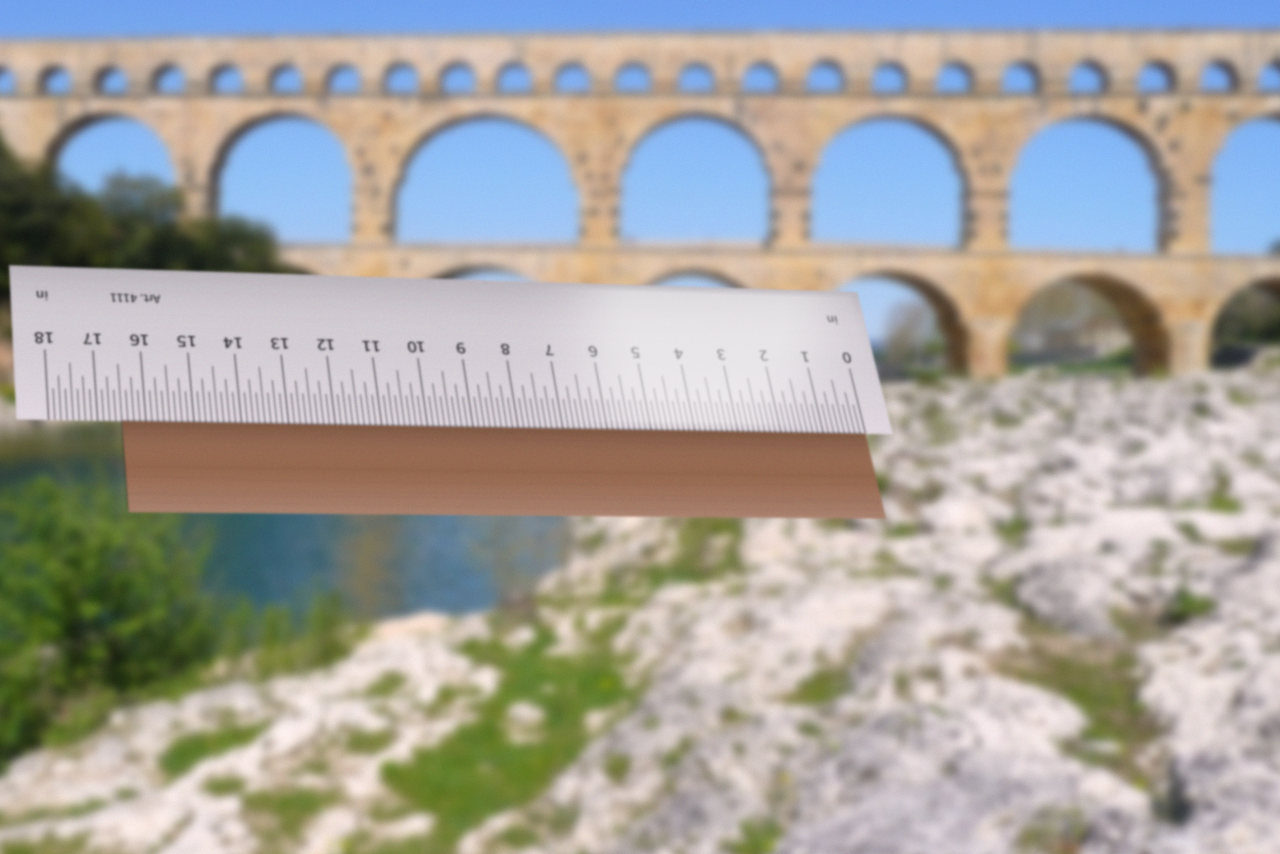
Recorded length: 16.5; in
